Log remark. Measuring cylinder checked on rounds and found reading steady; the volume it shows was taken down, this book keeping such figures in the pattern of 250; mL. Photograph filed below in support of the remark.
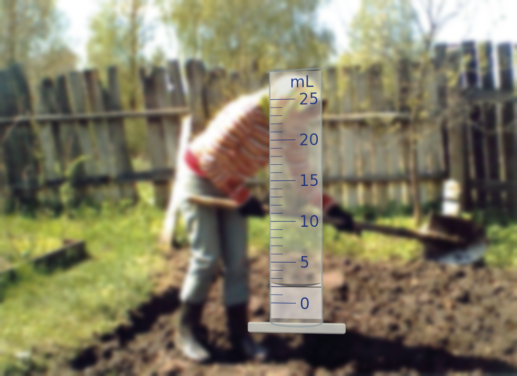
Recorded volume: 2; mL
